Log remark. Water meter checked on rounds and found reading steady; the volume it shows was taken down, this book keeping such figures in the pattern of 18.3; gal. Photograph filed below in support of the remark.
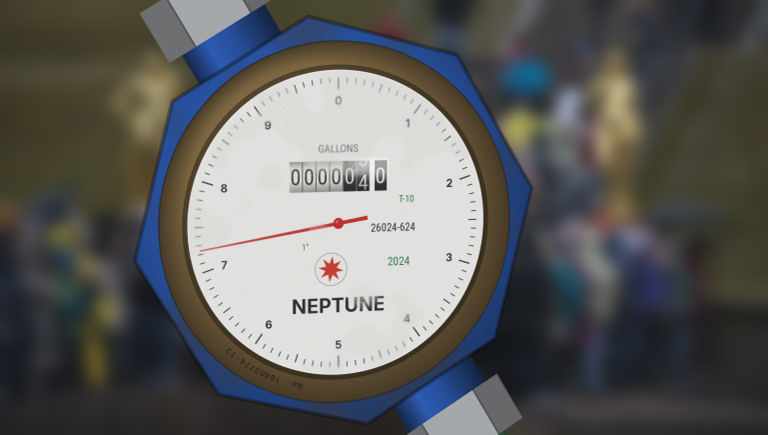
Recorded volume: 37.2; gal
